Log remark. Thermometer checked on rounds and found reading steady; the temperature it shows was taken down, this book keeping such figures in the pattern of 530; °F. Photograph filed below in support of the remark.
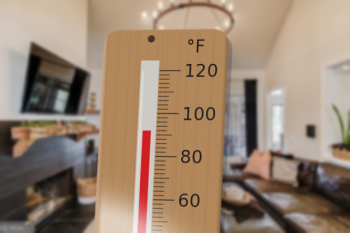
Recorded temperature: 92; °F
